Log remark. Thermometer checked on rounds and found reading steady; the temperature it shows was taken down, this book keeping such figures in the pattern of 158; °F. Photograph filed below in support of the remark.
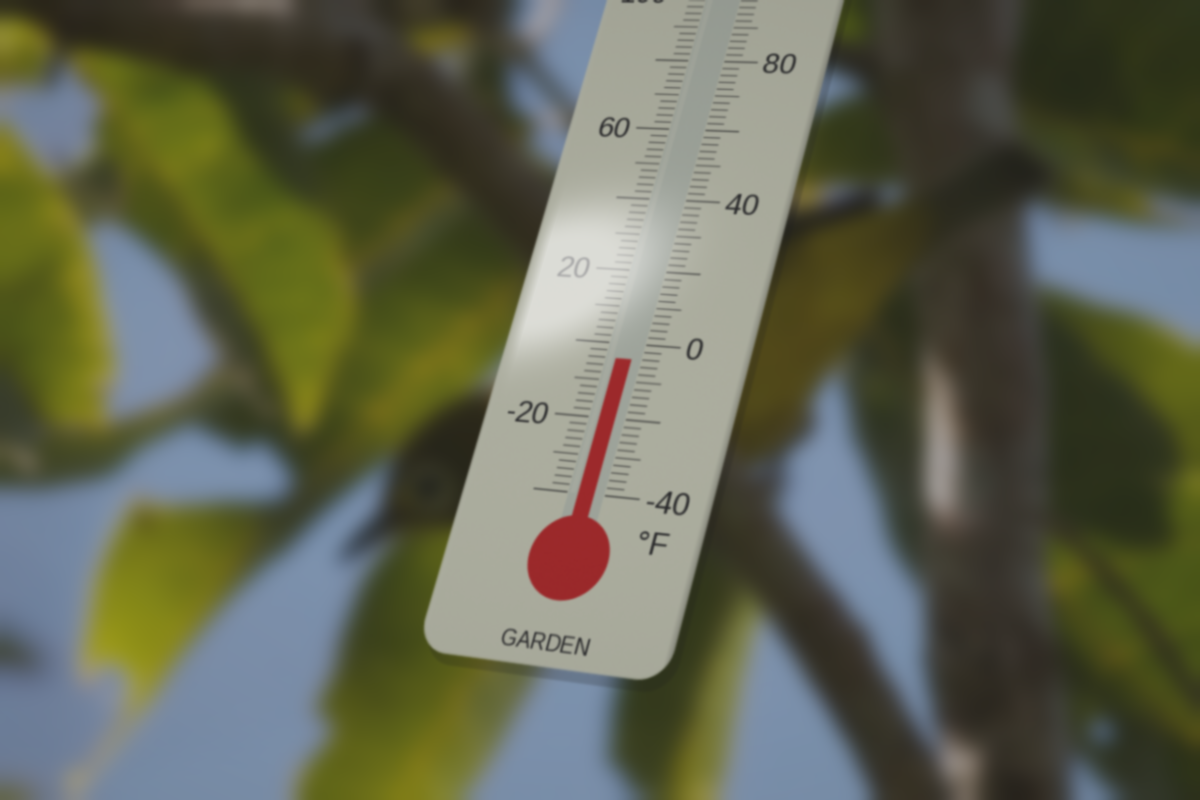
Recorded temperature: -4; °F
